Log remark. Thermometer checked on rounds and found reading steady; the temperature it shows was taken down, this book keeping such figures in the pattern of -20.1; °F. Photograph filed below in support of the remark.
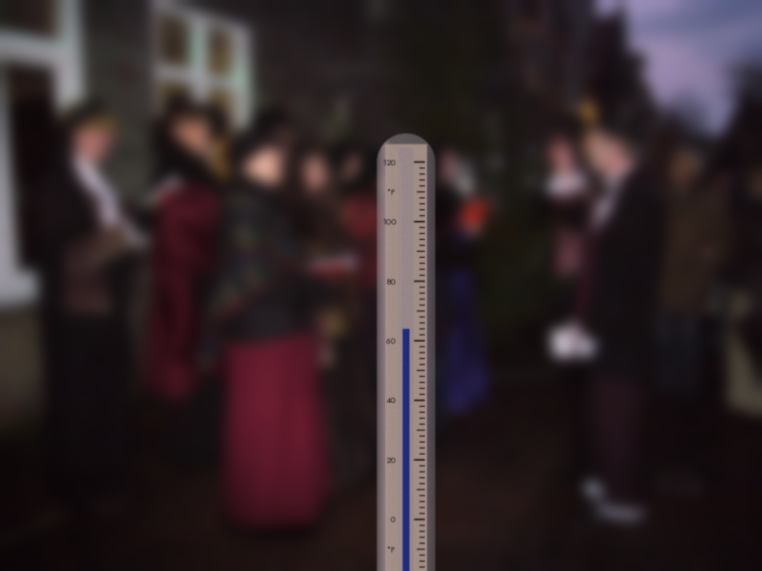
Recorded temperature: 64; °F
